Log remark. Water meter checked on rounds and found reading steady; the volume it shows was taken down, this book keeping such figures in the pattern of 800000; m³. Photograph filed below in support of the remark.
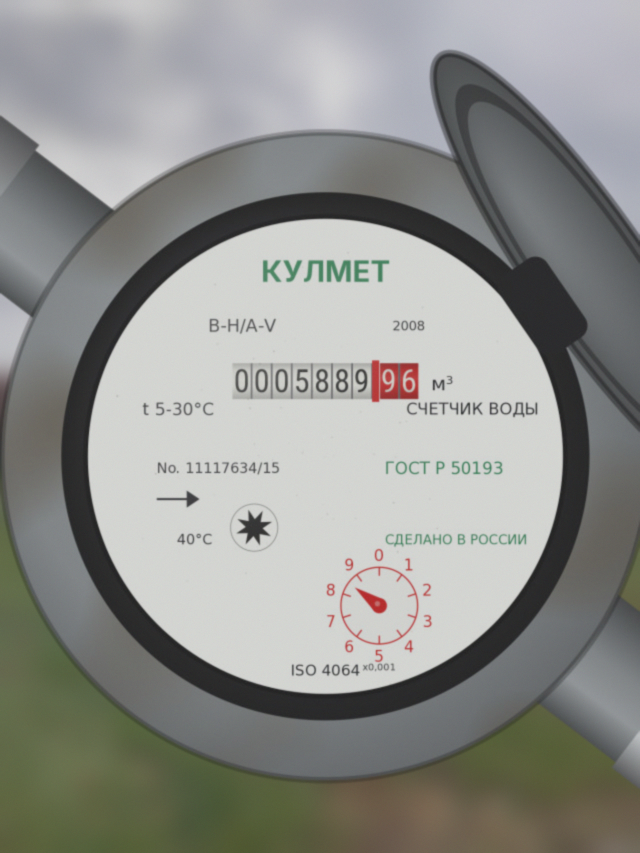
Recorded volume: 5889.968; m³
